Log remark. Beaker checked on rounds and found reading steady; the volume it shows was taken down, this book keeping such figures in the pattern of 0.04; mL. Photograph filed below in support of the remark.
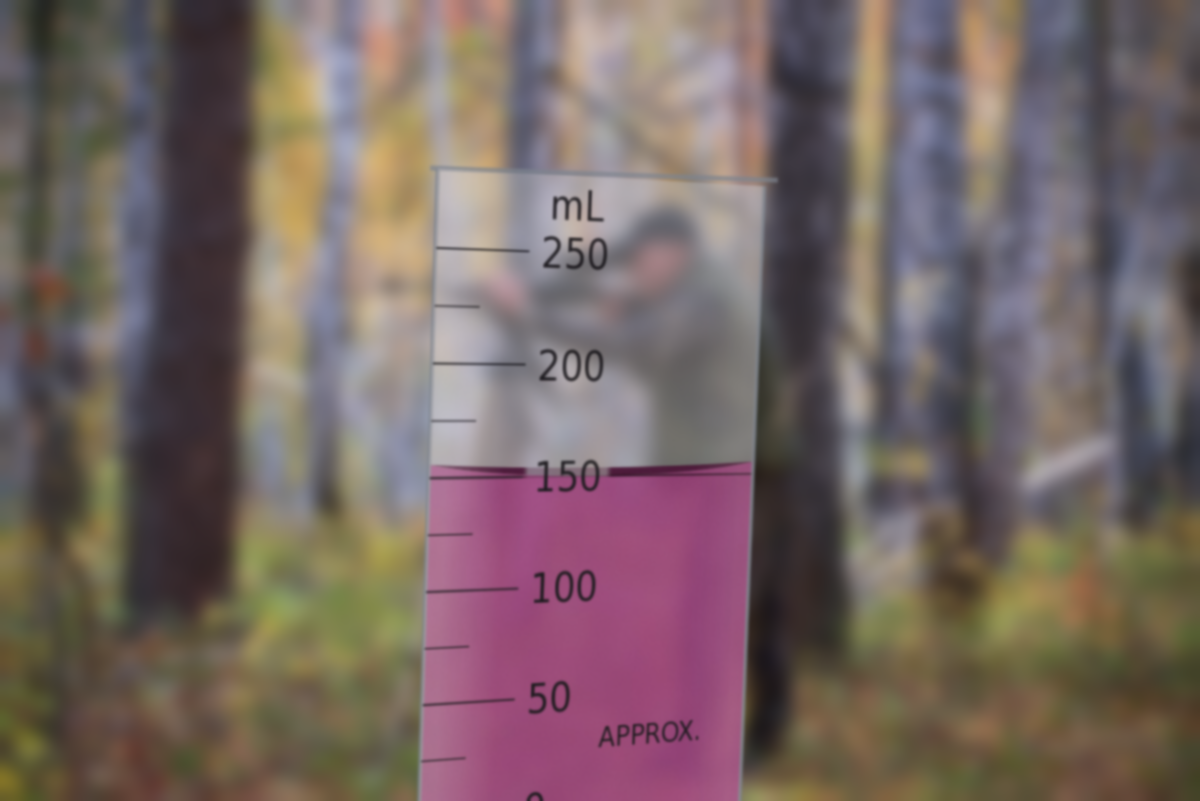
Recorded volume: 150; mL
